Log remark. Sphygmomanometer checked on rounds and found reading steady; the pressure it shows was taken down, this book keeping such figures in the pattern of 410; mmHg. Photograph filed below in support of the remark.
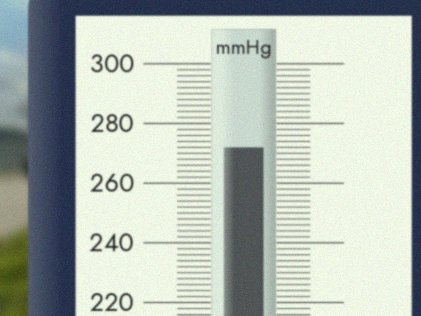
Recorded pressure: 272; mmHg
